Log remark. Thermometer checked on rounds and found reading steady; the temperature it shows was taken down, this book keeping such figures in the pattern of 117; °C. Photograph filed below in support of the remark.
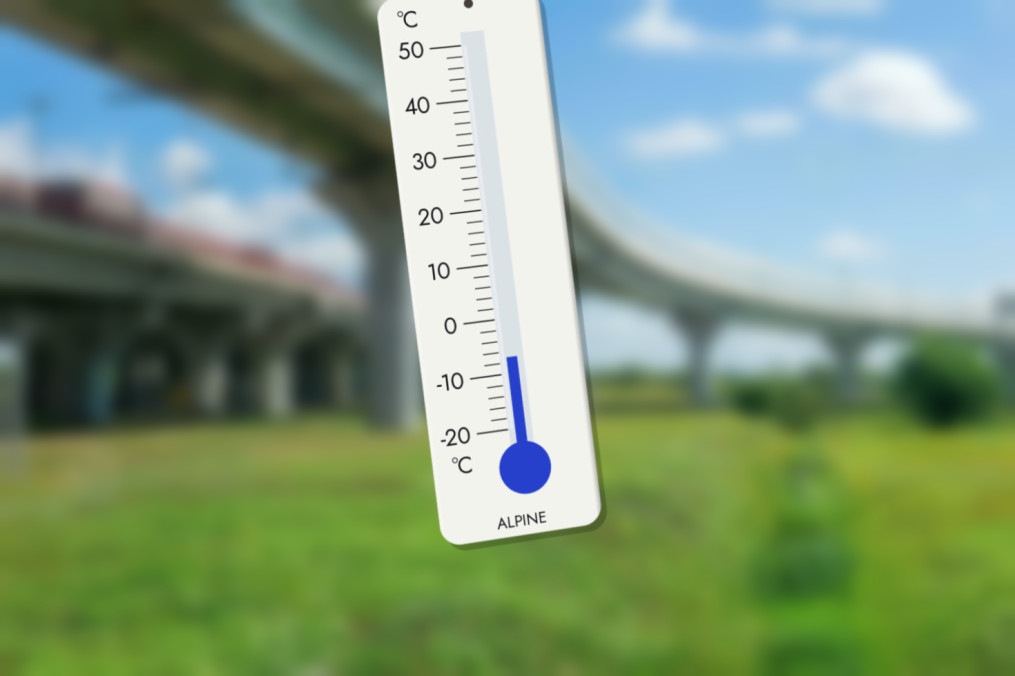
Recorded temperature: -7; °C
